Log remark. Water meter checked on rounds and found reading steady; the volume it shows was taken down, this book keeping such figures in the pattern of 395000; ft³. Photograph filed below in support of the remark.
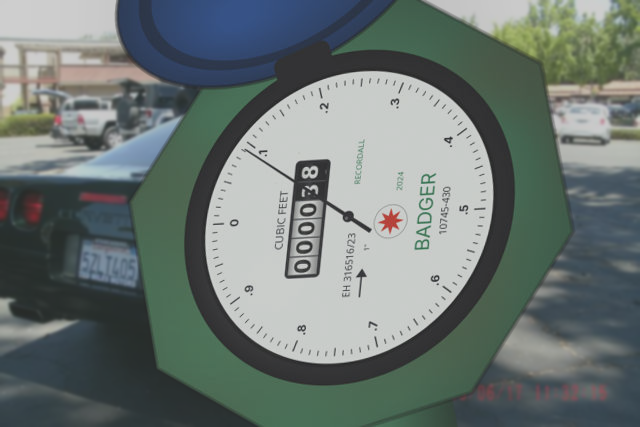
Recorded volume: 38.09; ft³
